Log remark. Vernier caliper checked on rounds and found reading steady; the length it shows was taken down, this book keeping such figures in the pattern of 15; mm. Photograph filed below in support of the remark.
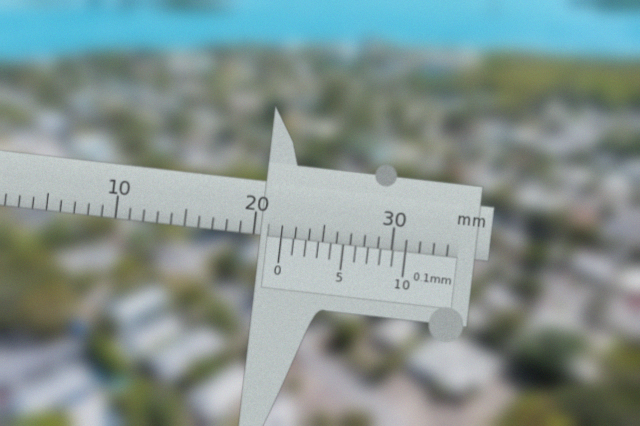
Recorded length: 22.0; mm
